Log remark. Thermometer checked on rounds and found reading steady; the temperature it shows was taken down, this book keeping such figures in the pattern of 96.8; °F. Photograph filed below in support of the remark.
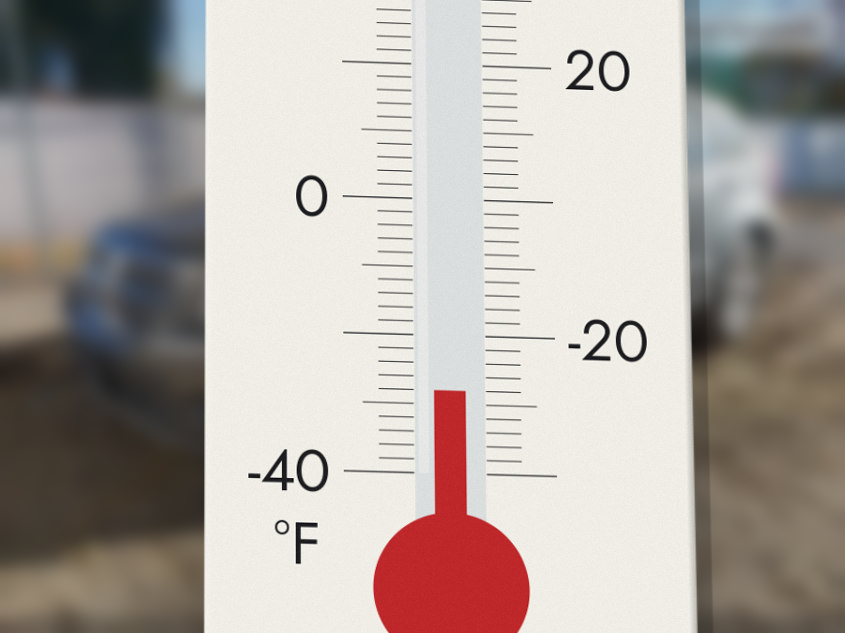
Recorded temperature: -28; °F
